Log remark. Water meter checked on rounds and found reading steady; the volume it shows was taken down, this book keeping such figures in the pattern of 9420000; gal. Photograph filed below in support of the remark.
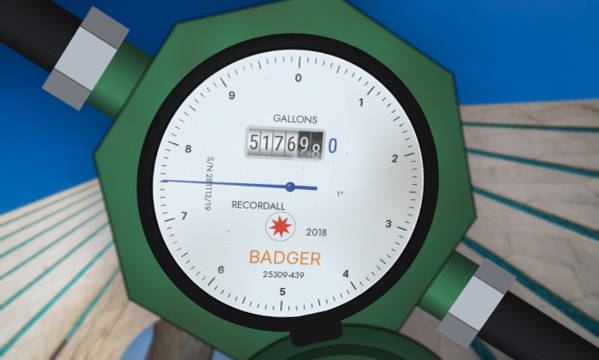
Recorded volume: 5176977.5; gal
